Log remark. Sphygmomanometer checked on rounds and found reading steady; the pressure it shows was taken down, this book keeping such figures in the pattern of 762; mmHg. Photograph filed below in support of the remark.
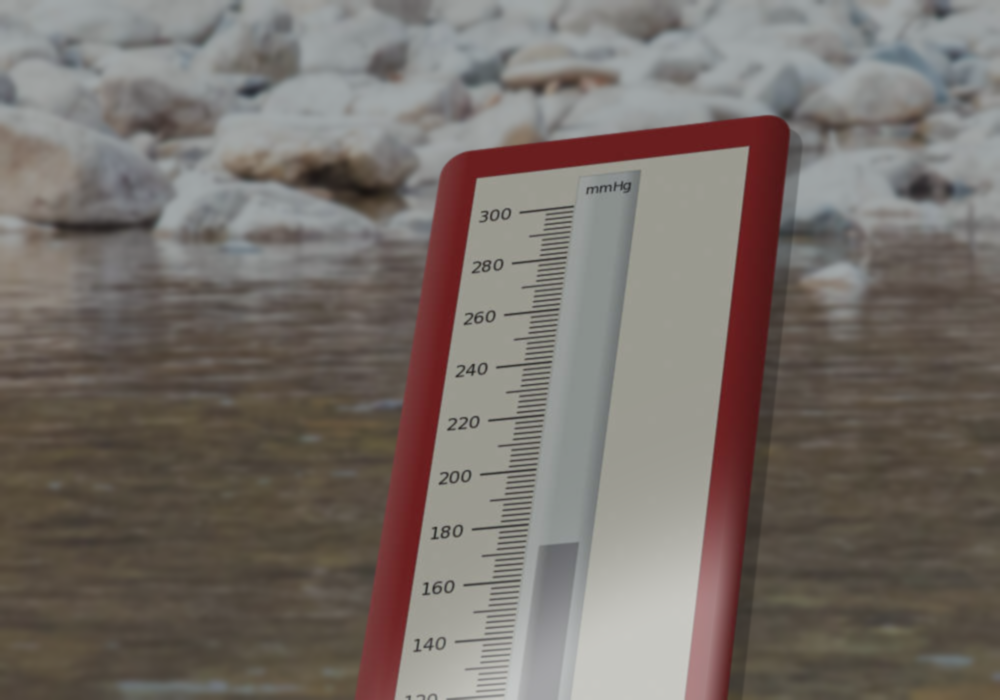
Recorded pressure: 172; mmHg
